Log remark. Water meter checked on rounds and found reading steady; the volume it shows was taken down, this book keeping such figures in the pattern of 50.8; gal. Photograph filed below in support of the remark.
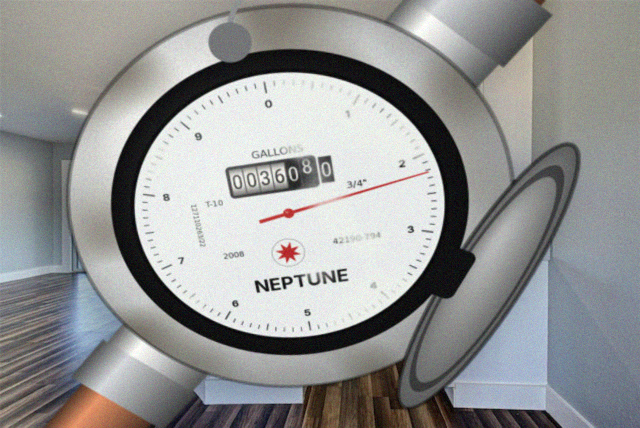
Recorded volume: 36082.2; gal
